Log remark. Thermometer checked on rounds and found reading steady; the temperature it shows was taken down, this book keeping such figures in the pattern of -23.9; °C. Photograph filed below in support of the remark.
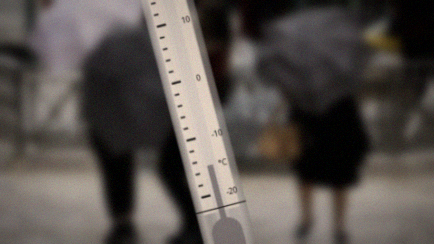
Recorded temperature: -15; °C
